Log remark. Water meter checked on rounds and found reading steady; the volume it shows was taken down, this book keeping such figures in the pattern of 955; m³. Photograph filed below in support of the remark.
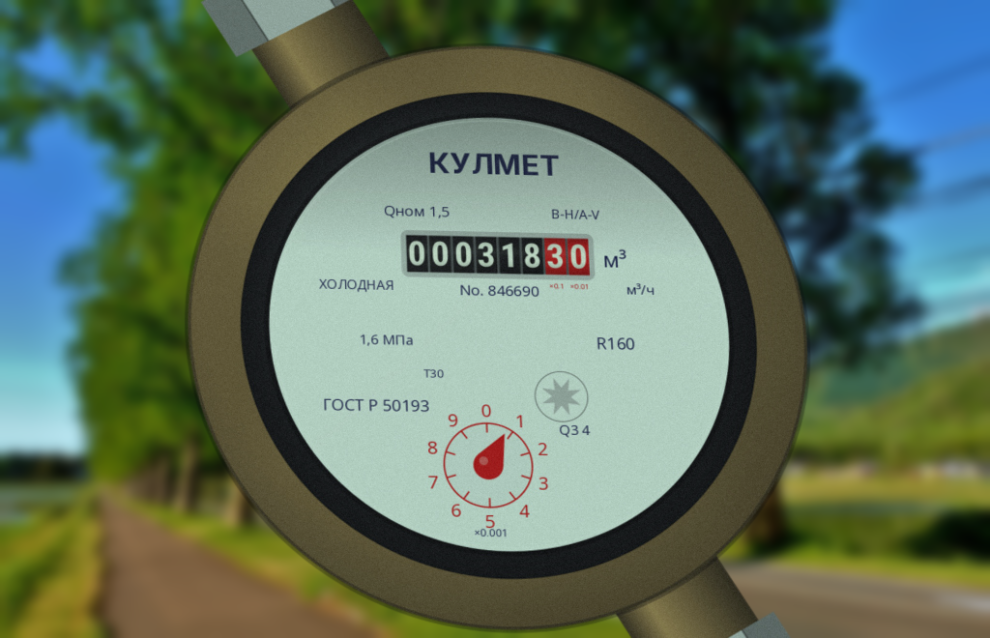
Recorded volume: 318.300; m³
